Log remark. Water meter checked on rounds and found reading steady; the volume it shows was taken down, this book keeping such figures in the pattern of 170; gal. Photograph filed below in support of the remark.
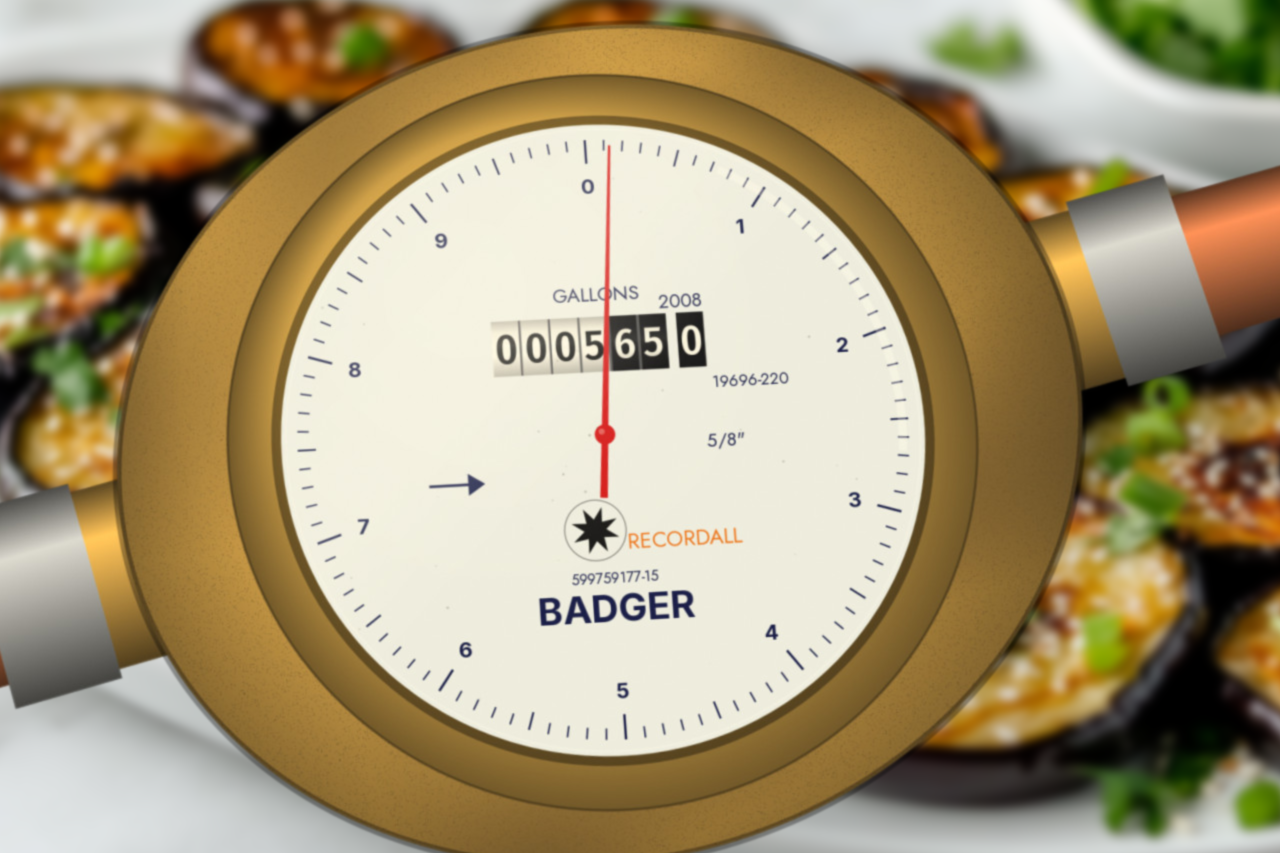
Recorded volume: 5650.1; gal
